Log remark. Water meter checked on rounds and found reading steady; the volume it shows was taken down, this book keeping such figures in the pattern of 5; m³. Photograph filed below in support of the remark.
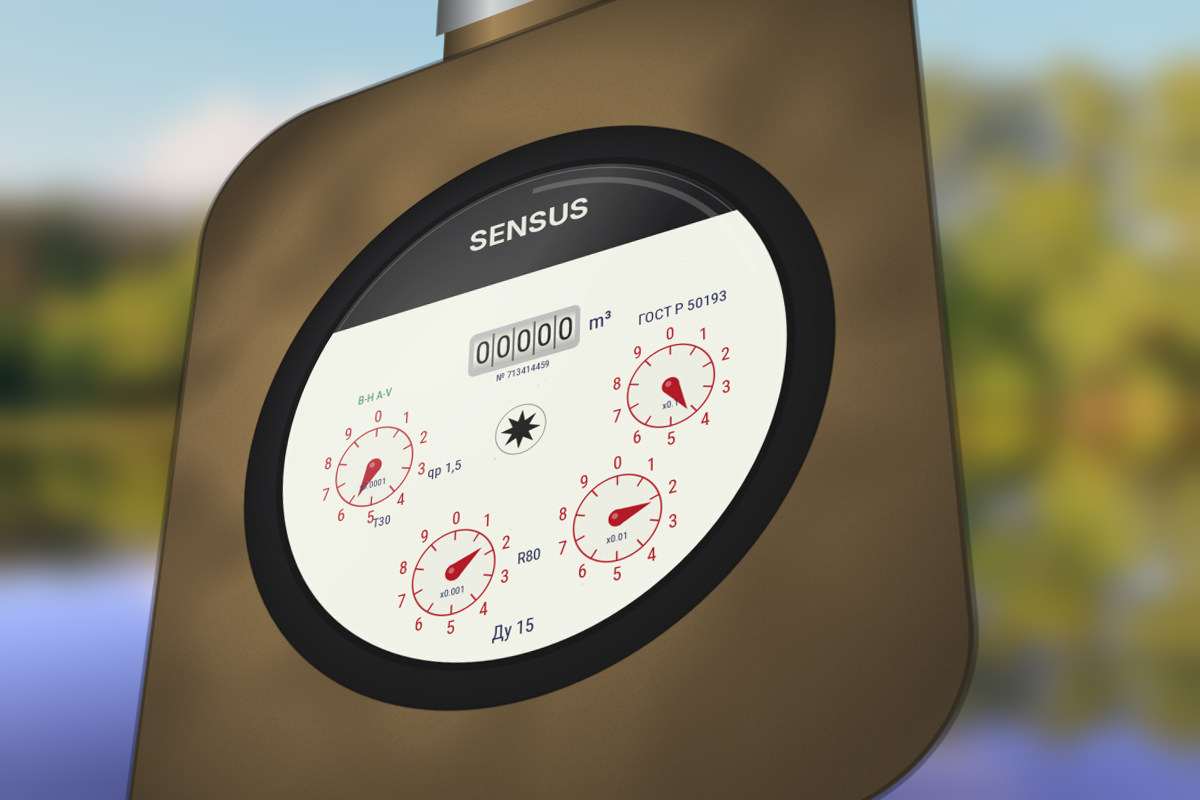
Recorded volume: 0.4215; m³
